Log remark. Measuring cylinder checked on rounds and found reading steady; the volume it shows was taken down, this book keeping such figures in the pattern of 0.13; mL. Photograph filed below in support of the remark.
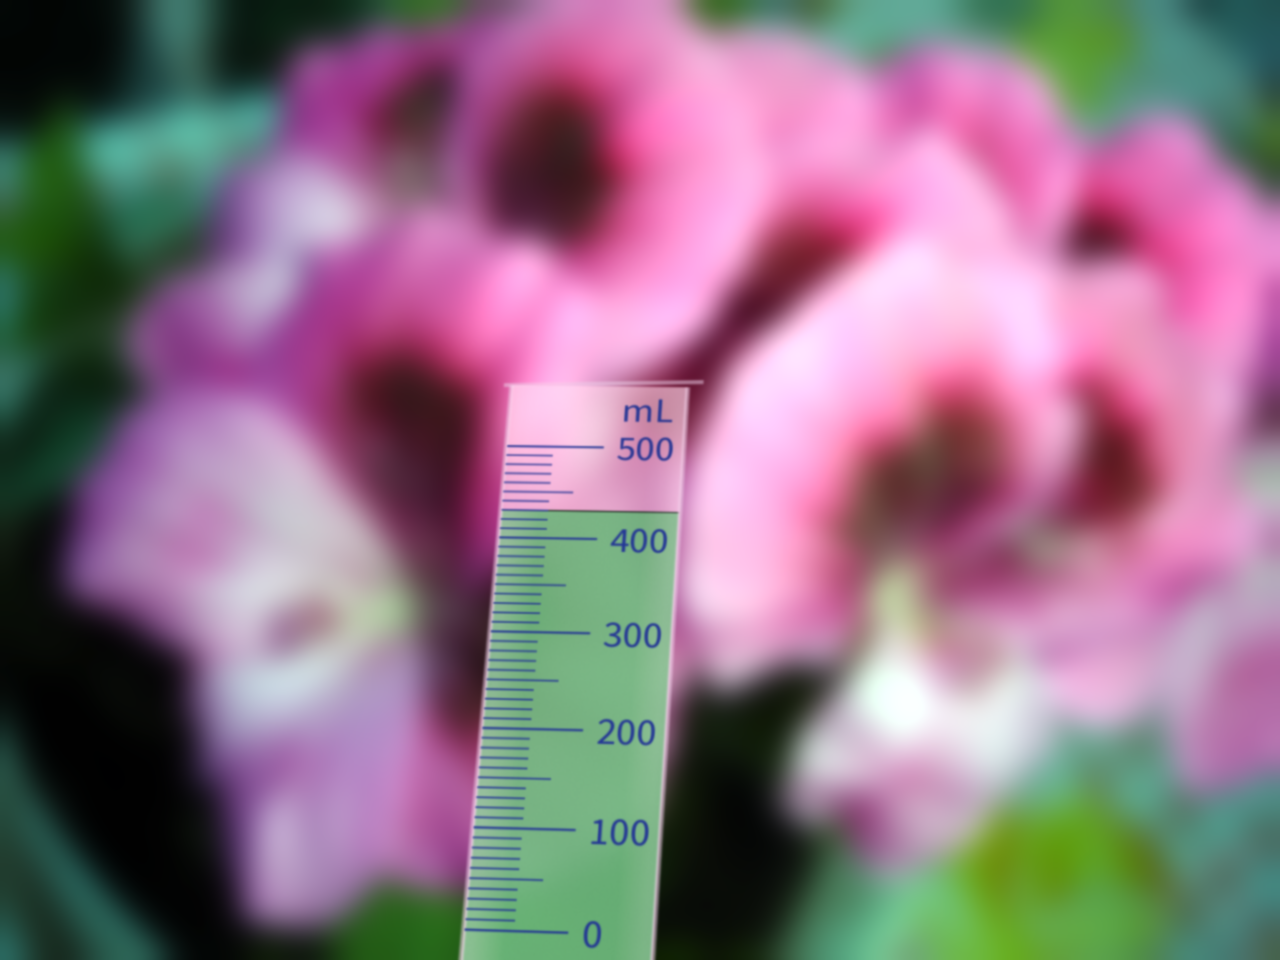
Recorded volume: 430; mL
